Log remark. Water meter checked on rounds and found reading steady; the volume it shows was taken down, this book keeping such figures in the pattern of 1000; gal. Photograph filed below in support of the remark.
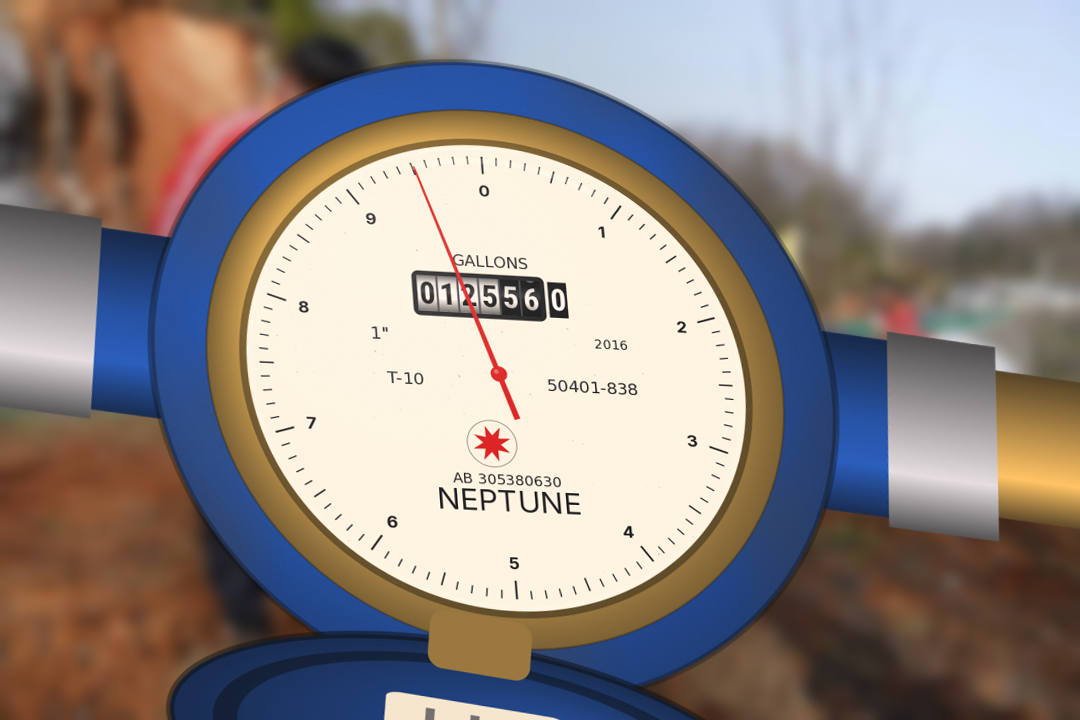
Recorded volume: 125559.5; gal
